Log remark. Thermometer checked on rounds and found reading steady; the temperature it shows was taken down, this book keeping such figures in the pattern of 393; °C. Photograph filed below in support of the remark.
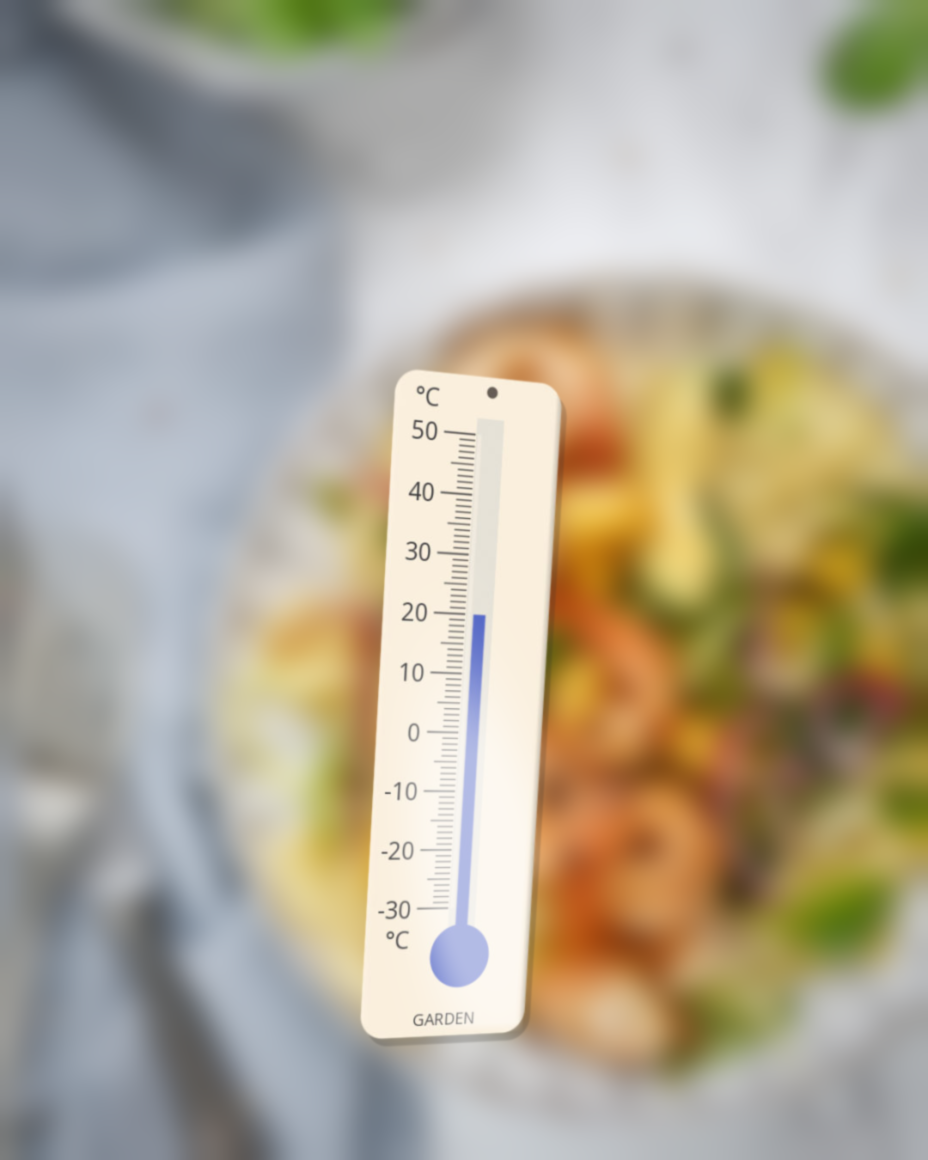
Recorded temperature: 20; °C
